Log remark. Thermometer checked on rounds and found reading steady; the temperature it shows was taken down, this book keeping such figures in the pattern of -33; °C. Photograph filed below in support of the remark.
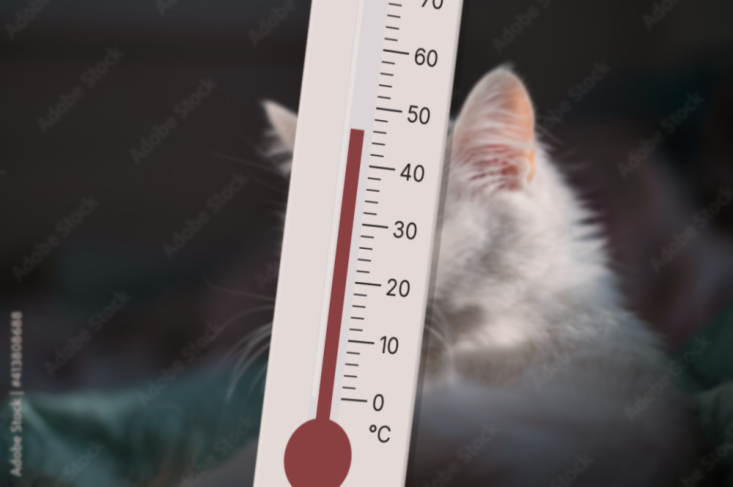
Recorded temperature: 46; °C
